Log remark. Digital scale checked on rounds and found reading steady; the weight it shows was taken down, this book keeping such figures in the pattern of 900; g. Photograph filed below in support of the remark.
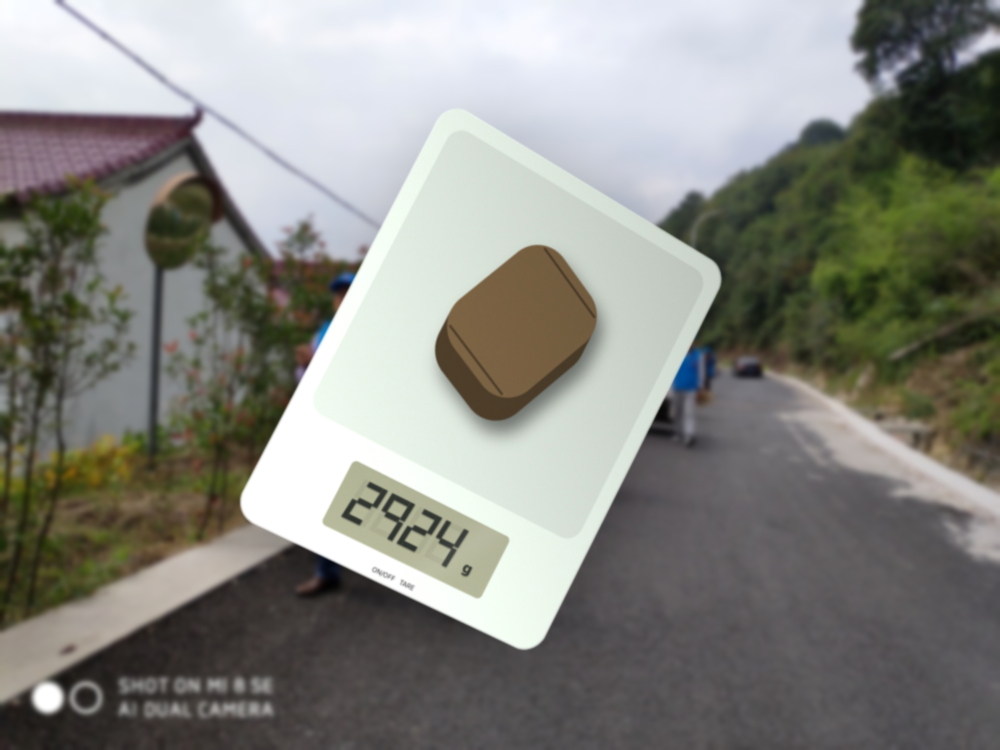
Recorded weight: 2924; g
